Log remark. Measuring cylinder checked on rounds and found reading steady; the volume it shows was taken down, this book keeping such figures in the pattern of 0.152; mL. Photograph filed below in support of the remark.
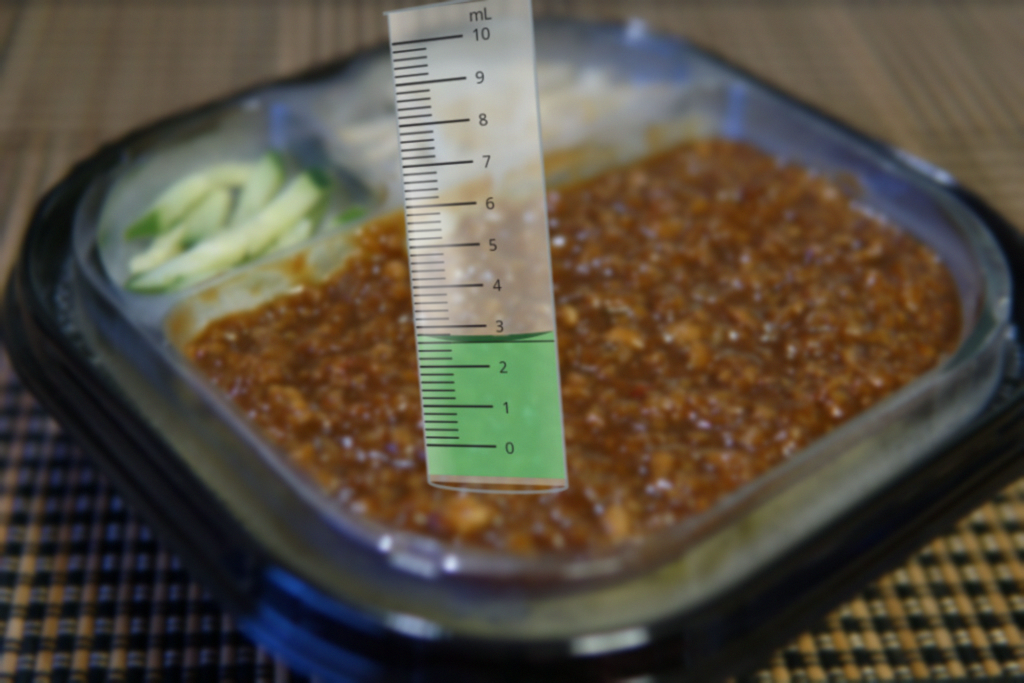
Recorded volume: 2.6; mL
